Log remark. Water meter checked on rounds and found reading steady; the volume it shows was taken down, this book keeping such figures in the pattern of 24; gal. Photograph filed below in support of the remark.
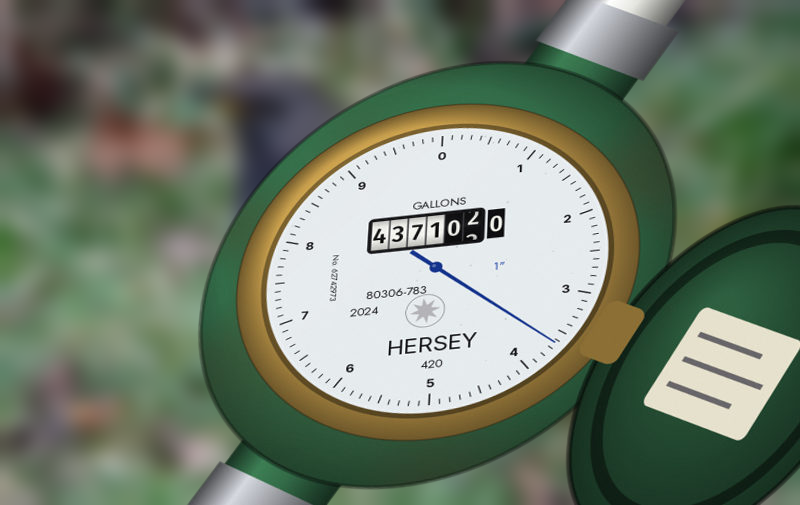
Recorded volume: 4371023.6; gal
